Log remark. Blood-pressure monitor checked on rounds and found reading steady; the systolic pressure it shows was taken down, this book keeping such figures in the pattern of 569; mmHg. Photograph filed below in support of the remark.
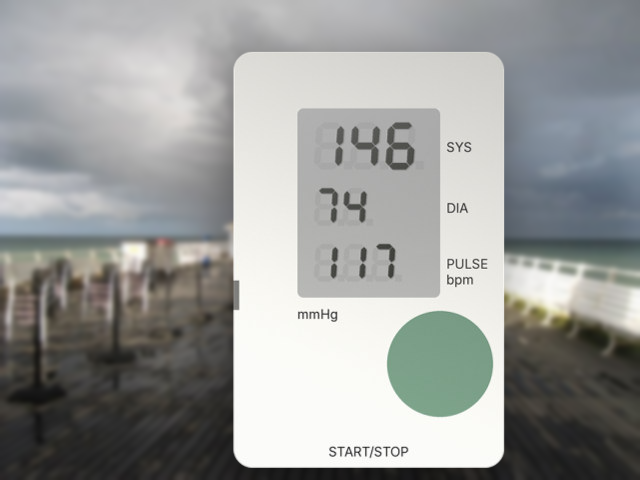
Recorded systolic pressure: 146; mmHg
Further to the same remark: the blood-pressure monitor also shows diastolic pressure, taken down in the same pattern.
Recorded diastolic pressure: 74; mmHg
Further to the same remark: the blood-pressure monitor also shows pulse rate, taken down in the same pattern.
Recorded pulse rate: 117; bpm
